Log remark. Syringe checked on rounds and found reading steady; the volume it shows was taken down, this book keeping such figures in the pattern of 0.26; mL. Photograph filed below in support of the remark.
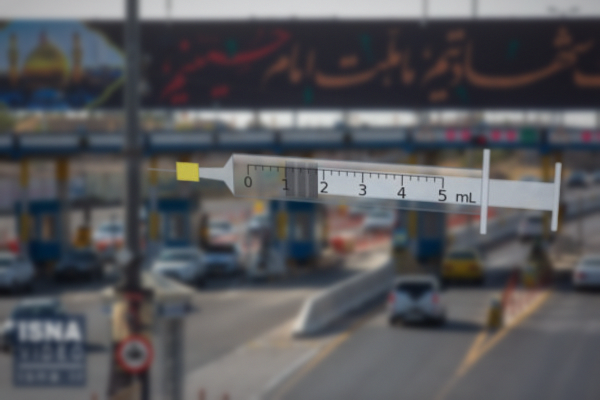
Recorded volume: 1; mL
